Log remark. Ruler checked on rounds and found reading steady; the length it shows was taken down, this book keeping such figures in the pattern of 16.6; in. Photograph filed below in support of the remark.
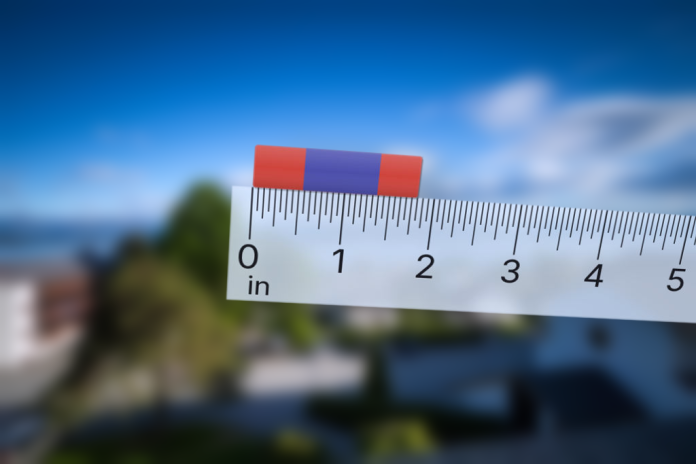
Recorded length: 1.8125; in
